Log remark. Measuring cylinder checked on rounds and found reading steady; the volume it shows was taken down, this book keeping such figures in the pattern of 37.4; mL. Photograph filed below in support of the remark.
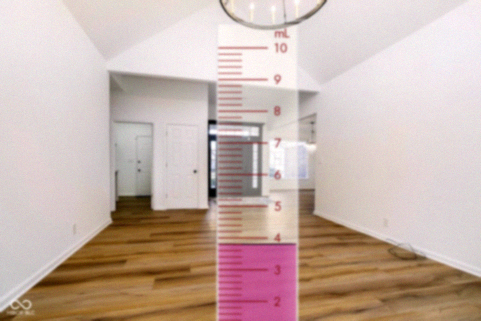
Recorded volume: 3.8; mL
